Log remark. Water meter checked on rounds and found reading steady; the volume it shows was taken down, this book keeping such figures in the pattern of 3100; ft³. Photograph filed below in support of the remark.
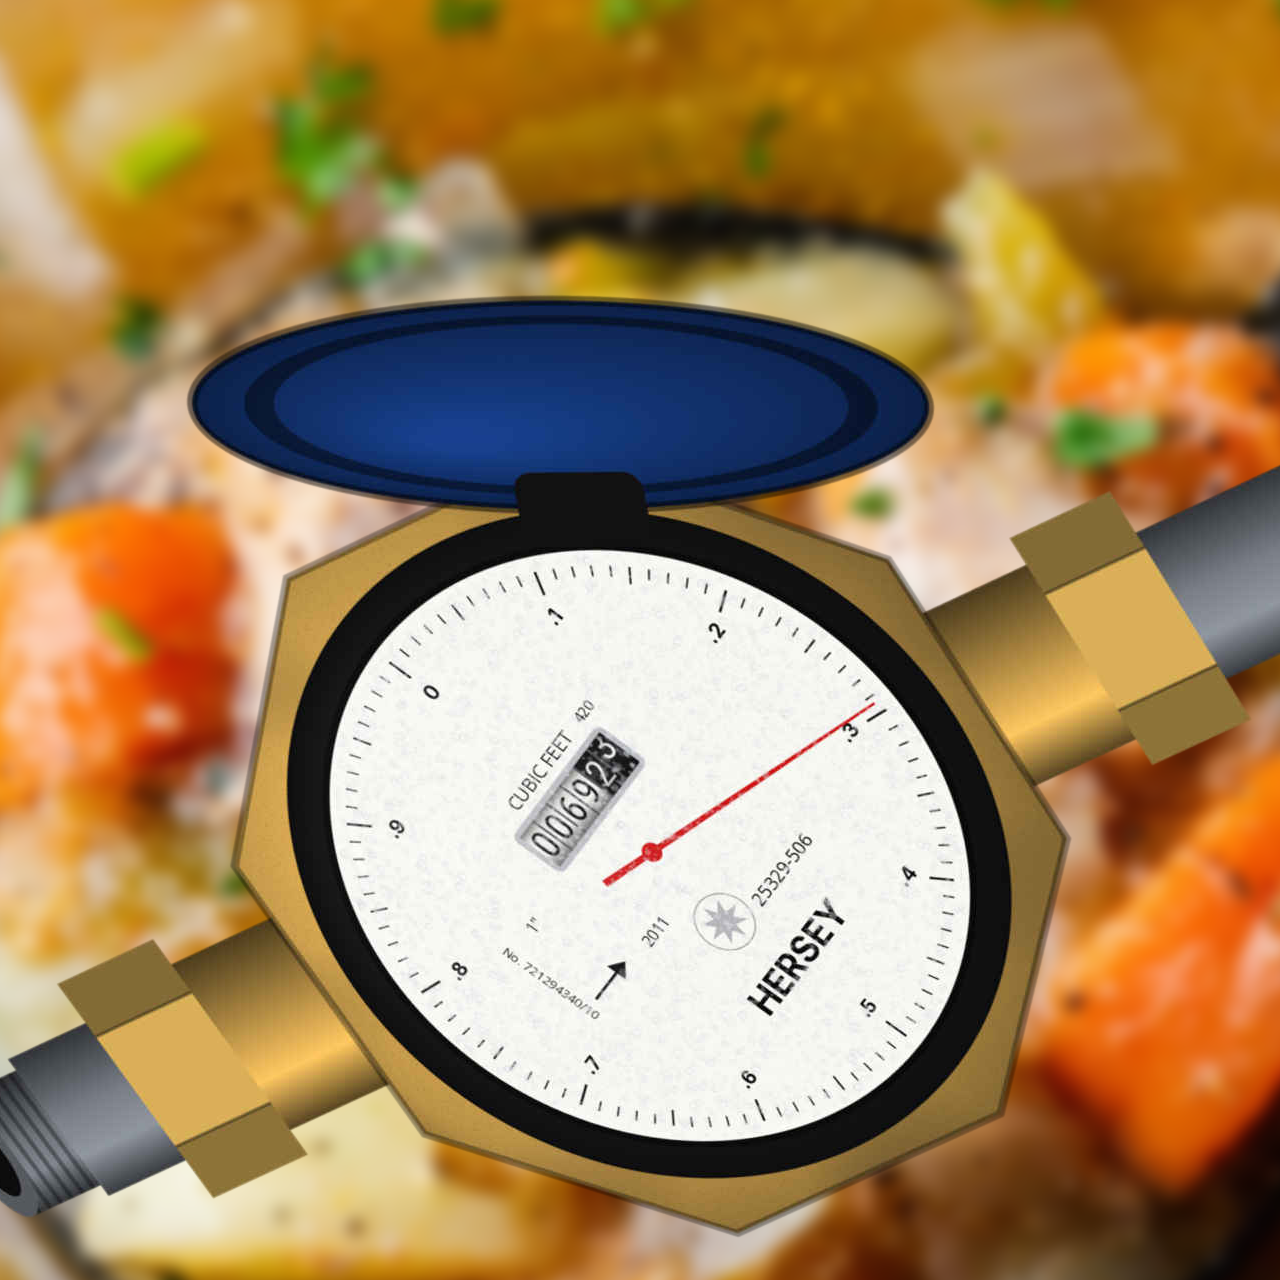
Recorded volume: 6923.29; ft³
